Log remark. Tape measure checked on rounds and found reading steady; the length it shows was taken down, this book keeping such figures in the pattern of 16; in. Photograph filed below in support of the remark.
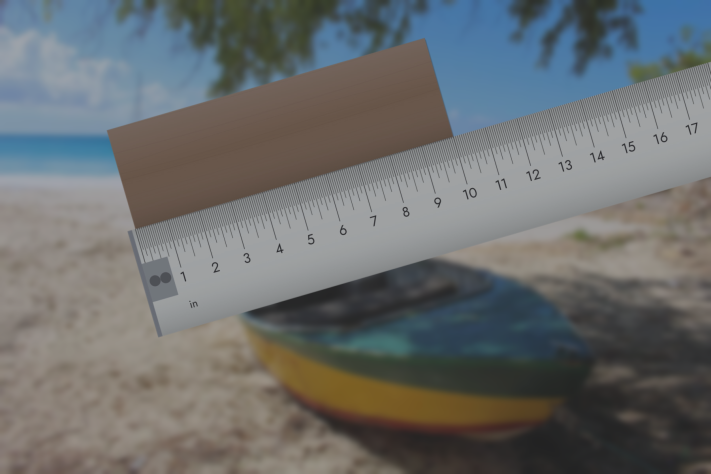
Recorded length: 10; in
